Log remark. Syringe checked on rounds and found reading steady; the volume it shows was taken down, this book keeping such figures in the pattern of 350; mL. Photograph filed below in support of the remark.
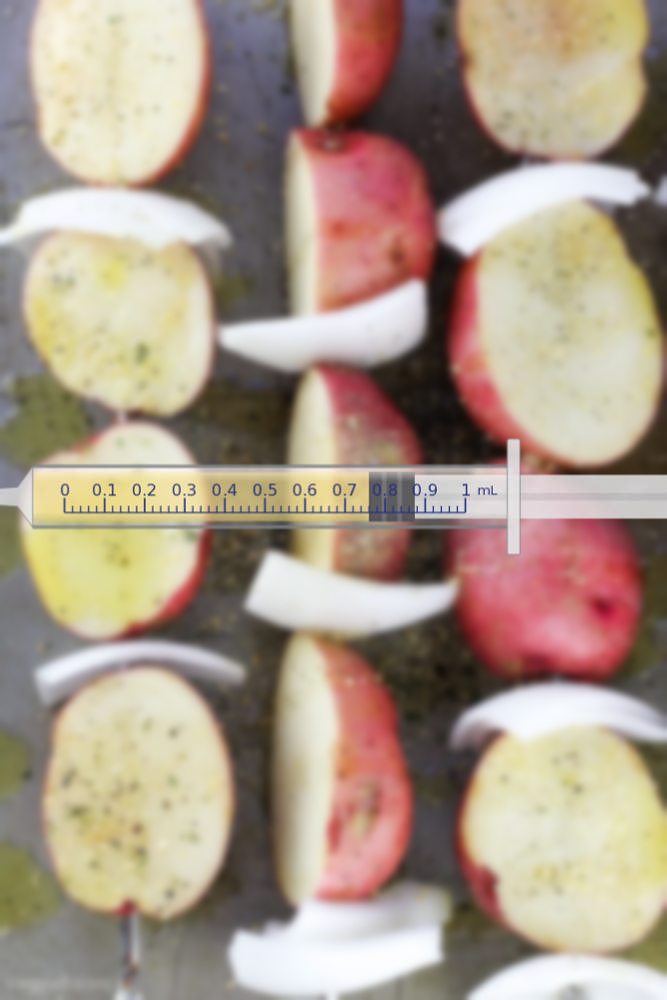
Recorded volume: 0.76; mL
